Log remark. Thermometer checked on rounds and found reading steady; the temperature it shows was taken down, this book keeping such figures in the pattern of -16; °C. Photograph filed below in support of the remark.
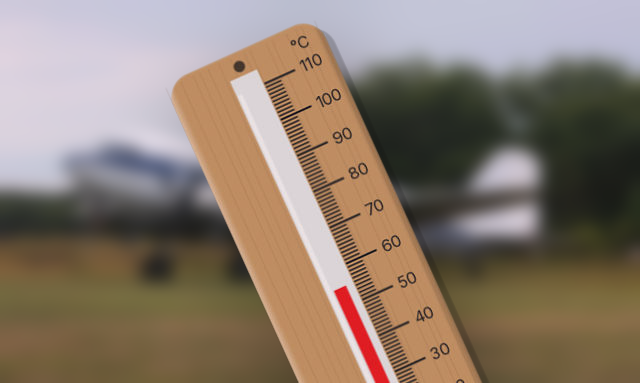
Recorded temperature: 55; °C
